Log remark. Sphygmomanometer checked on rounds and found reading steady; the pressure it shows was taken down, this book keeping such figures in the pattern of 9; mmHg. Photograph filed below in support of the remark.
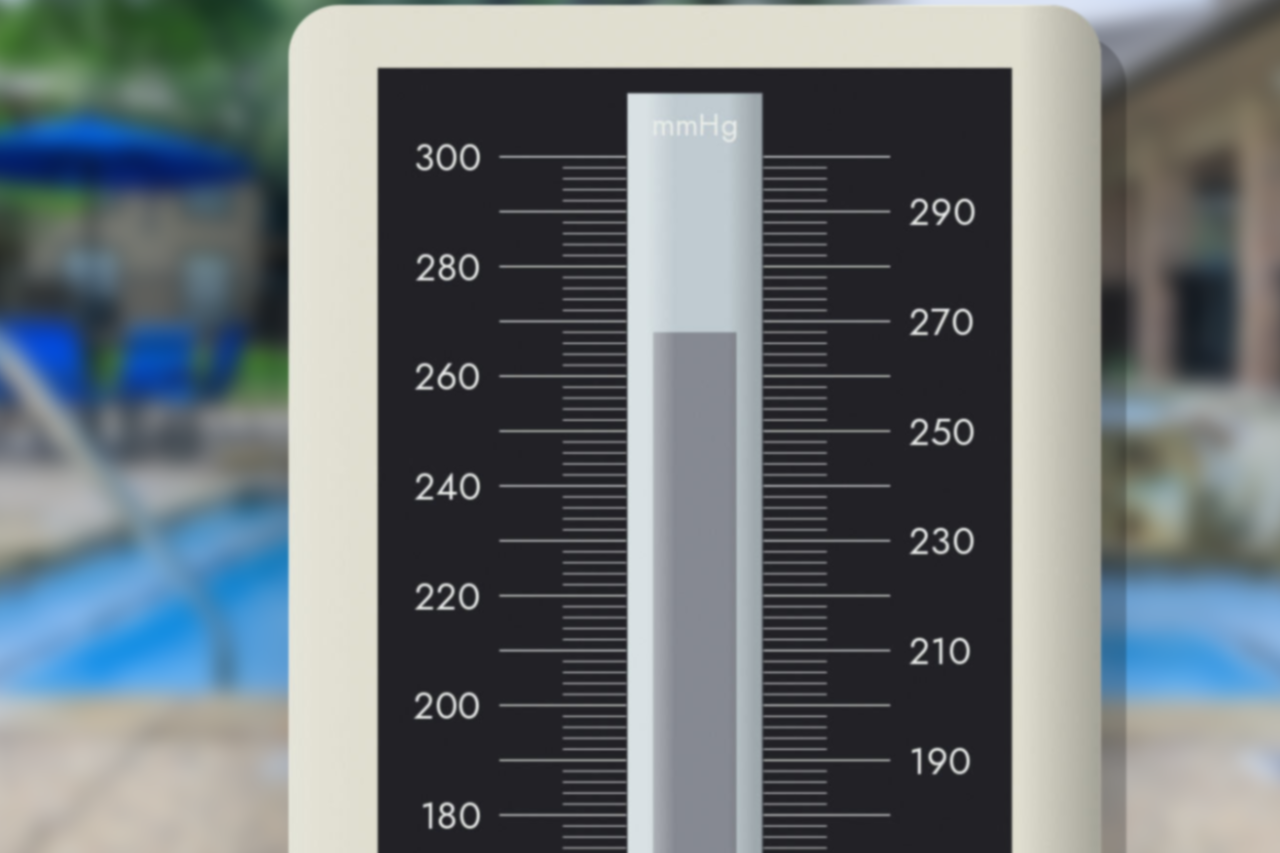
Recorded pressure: 268; mmHg
